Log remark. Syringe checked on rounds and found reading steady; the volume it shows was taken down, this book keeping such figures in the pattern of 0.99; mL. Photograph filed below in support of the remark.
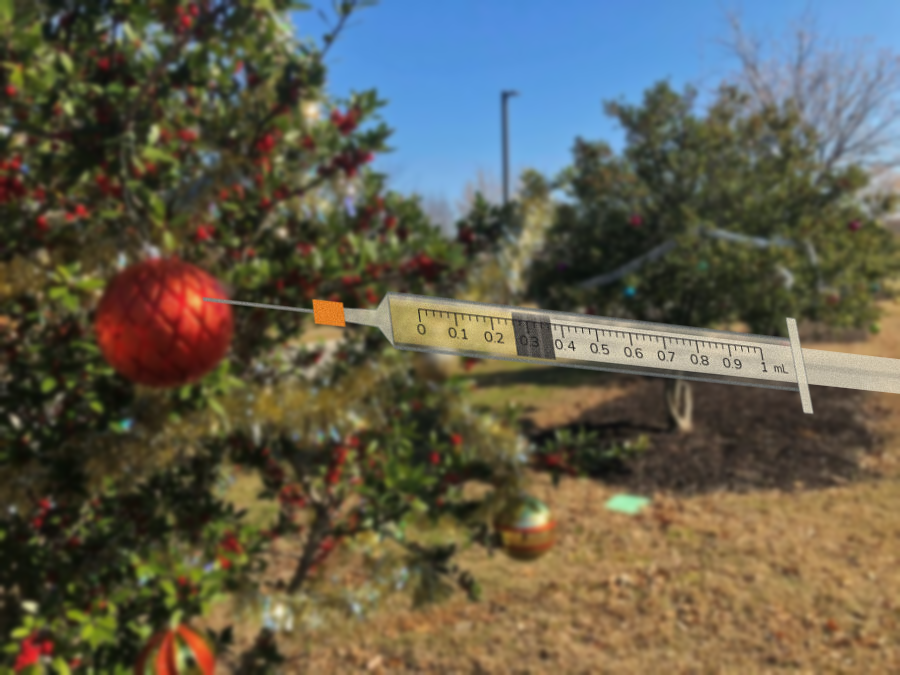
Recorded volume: 0.26; mL
